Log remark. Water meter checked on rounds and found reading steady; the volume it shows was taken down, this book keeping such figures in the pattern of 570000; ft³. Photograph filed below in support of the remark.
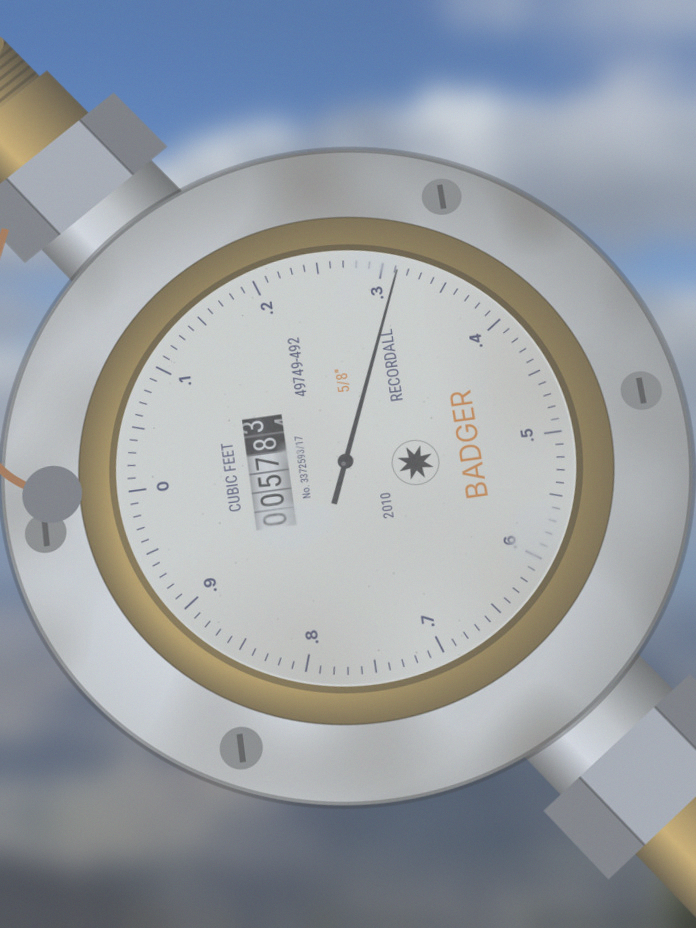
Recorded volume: 5783.31; ft³
